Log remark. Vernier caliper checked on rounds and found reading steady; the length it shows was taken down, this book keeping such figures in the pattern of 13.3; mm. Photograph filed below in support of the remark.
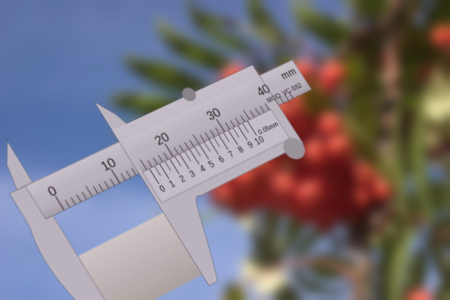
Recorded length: 15.5; mm
